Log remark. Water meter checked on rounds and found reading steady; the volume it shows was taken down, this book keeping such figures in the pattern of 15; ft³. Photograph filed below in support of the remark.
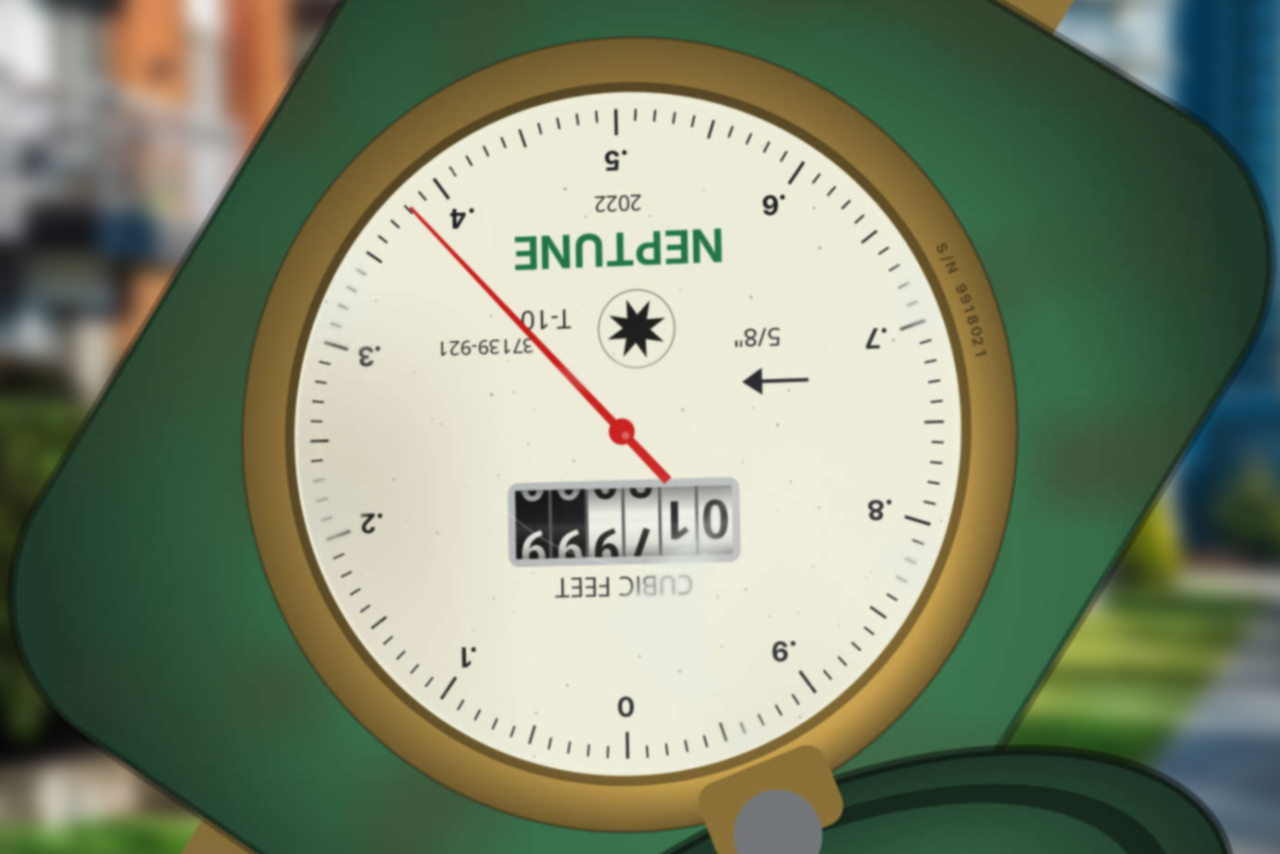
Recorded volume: 17999.38; ft³
